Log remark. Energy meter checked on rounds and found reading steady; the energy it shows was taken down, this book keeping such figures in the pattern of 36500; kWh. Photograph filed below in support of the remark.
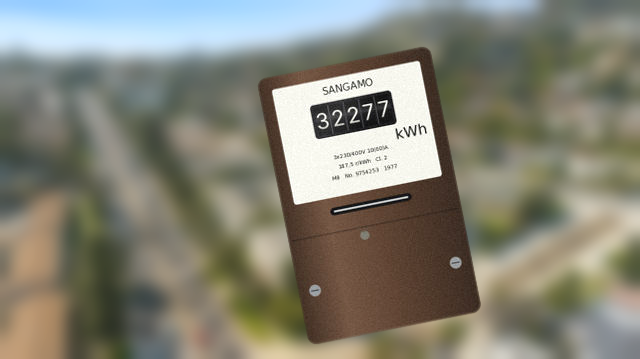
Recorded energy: 32277; kWh
